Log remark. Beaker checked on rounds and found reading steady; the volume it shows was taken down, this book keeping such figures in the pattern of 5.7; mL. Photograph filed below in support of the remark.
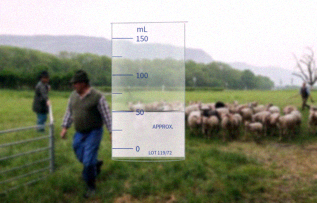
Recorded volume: 50; mL
